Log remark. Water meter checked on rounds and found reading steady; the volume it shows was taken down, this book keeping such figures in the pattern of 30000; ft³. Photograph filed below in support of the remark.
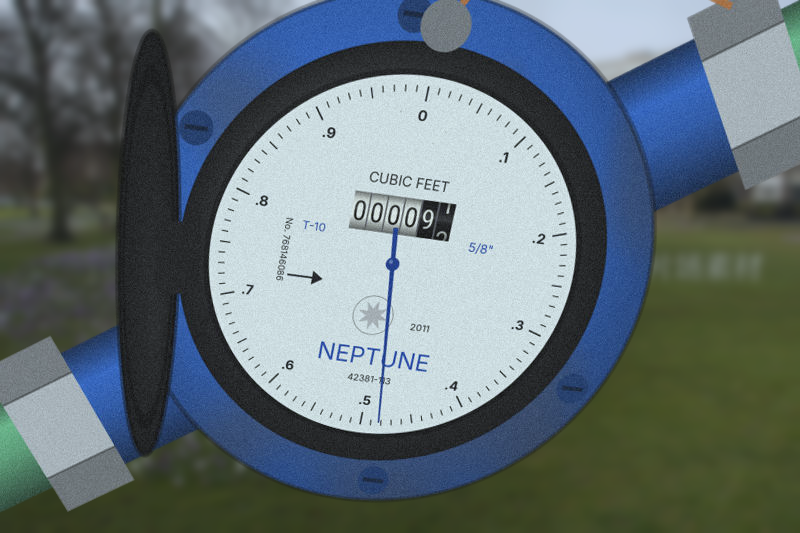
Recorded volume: 91.48; ft³
